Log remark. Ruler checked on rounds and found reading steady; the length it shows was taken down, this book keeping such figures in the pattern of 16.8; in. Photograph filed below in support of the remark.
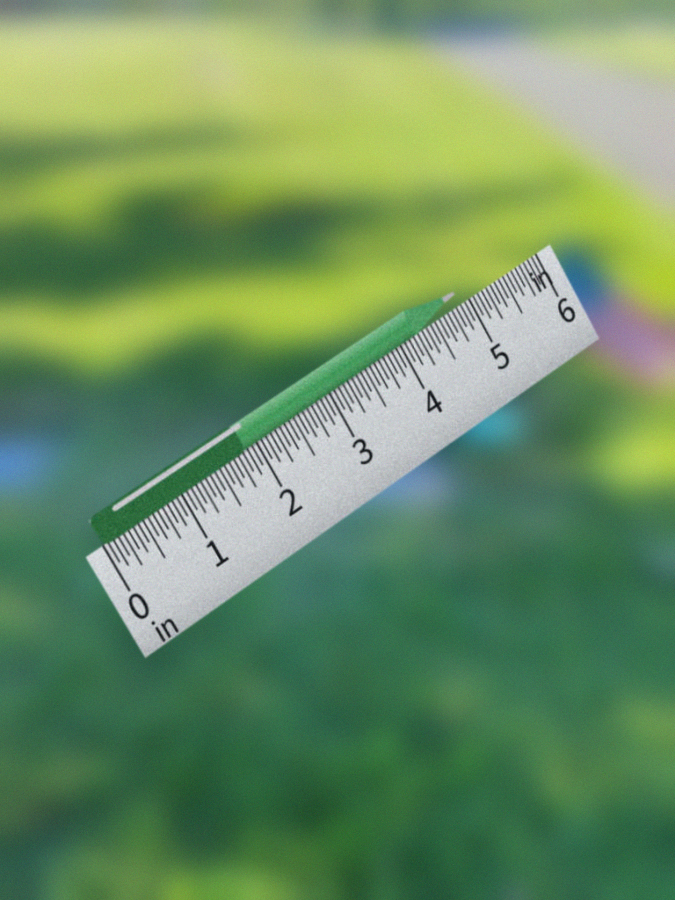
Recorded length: 4.875; in
